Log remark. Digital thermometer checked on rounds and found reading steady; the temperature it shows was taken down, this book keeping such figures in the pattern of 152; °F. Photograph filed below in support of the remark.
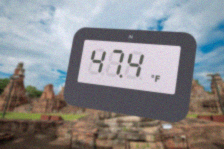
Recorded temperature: 47.4; °F
